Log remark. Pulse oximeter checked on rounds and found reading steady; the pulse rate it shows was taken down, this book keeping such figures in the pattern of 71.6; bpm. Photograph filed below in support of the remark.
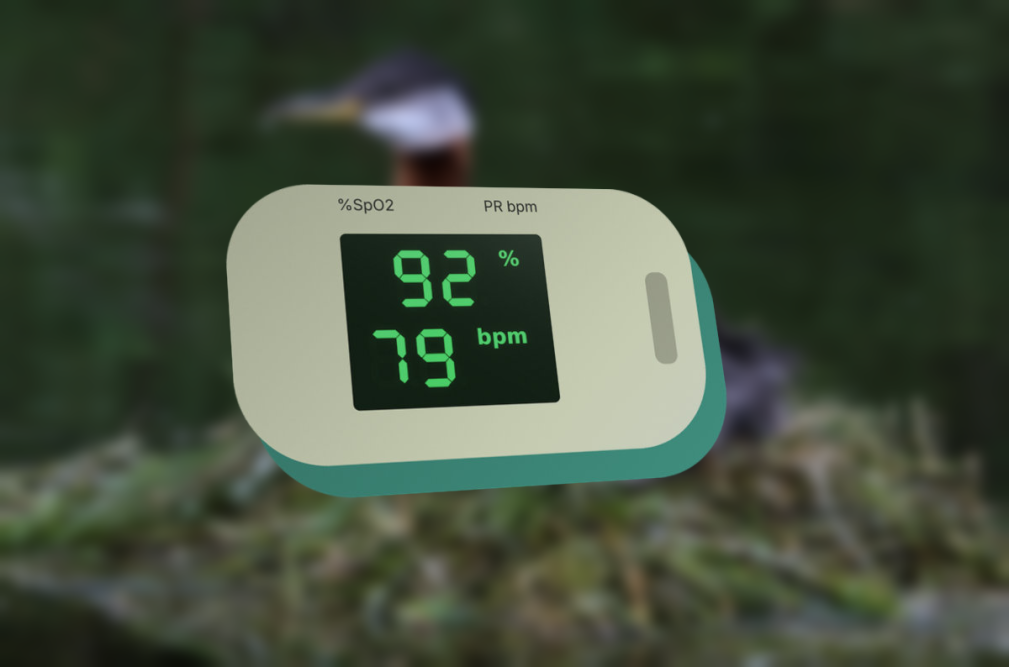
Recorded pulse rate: 79; bpm
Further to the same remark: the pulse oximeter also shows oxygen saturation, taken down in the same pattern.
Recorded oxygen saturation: 92; %
